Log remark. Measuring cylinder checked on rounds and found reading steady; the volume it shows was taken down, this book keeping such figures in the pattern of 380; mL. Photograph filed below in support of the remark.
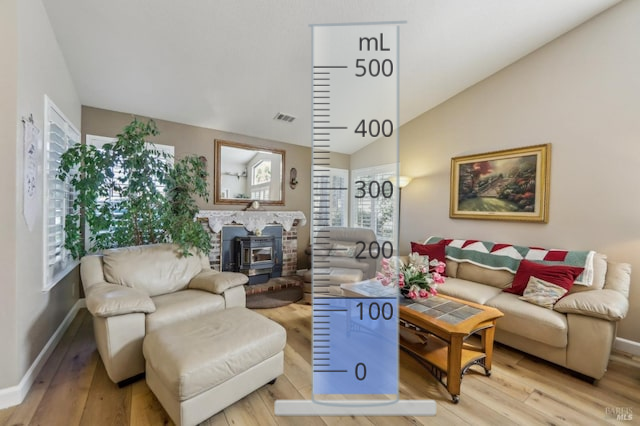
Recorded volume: 120; mL
